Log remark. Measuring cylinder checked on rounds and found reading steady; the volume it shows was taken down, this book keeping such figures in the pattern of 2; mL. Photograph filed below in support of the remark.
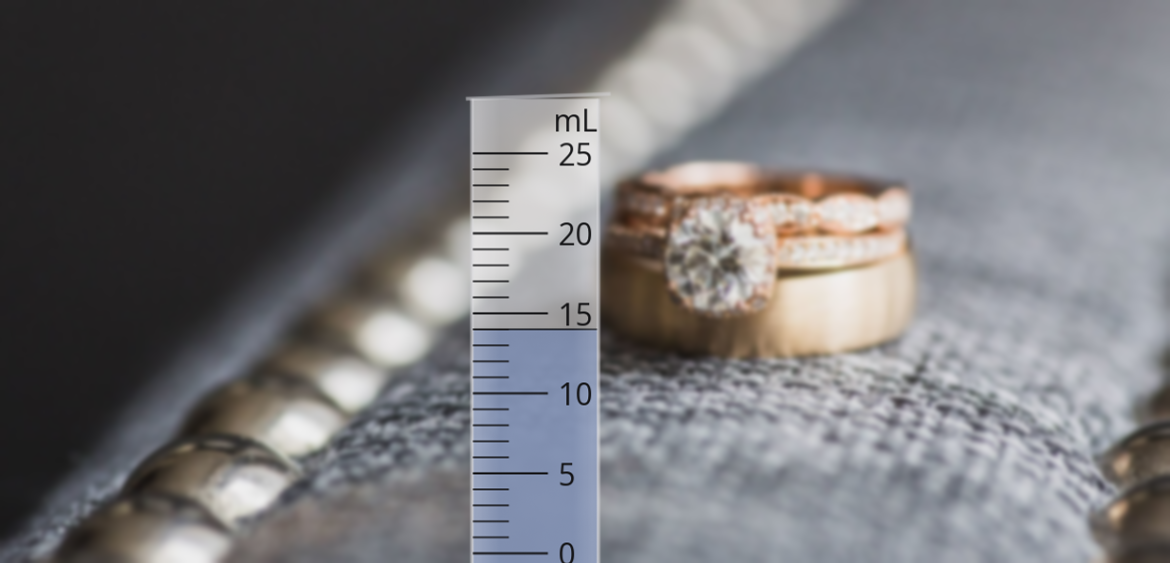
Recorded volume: 14; mL
